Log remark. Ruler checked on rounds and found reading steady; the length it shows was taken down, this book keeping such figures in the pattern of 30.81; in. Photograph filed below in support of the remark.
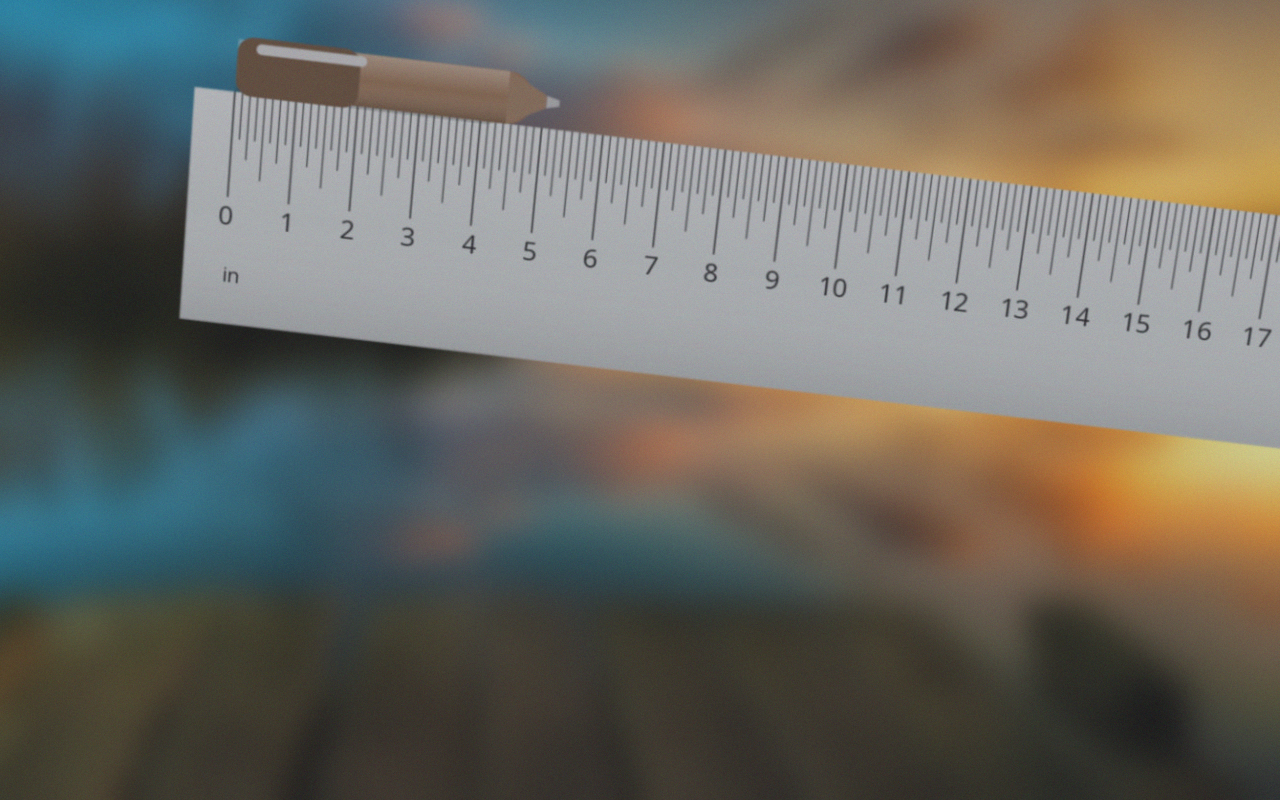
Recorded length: 5.25; in
